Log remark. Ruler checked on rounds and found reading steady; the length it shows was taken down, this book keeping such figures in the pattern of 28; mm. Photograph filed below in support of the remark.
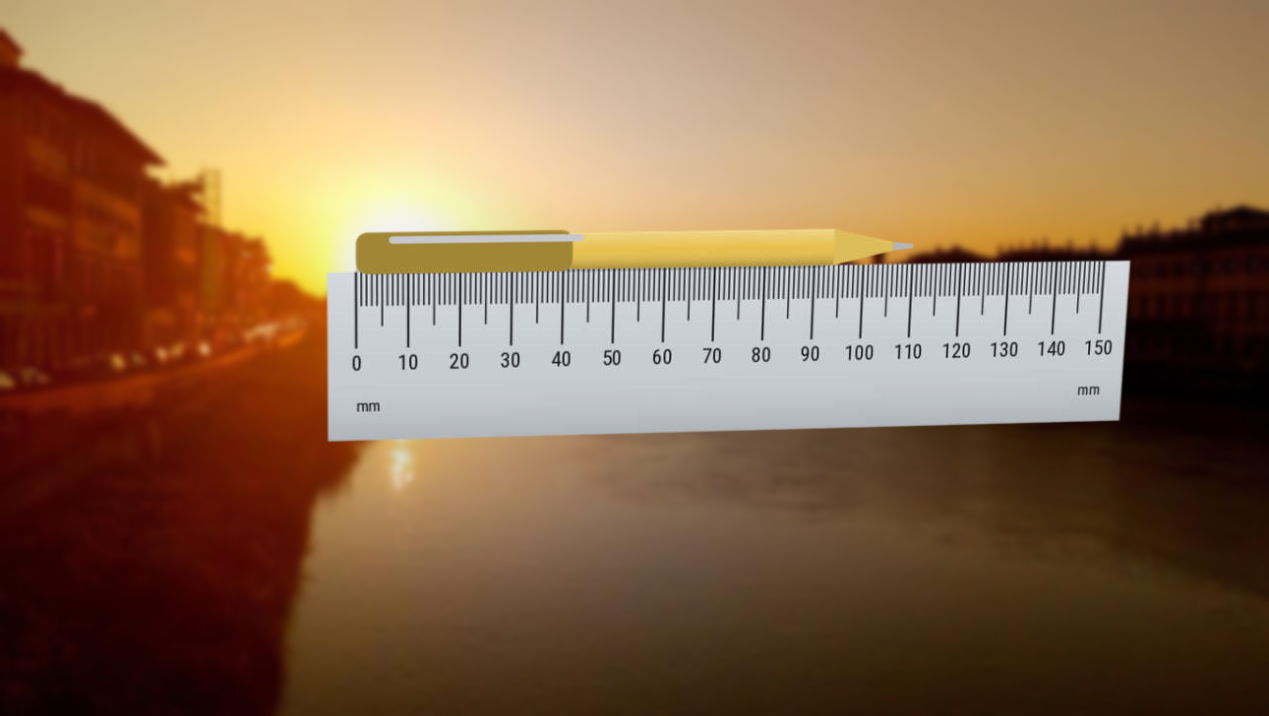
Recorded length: 110; mm
